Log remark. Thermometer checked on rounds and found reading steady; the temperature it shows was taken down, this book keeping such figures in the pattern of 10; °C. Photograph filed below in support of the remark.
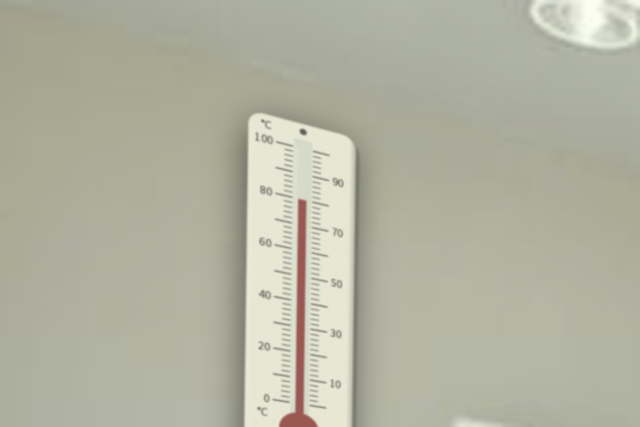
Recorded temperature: 80; °C
